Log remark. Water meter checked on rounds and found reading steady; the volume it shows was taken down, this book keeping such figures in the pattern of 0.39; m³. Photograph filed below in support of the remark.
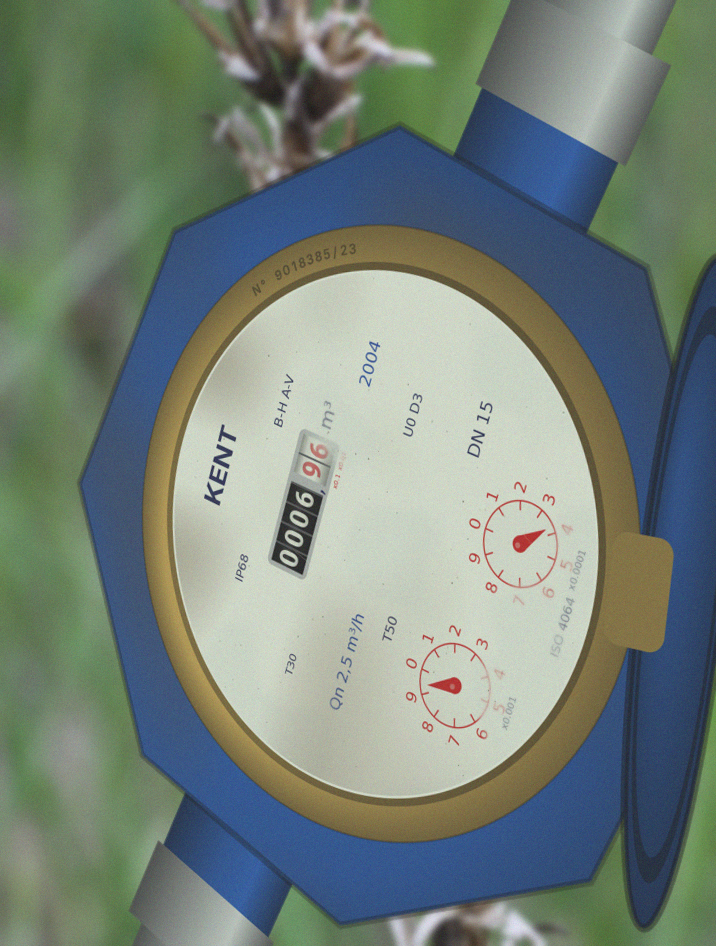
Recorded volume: 6.9593; m³
